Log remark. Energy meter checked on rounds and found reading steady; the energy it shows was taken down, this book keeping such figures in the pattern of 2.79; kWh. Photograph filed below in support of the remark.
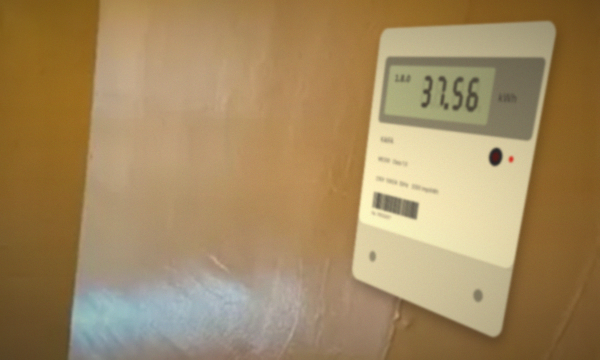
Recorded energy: 37.56; kWh
